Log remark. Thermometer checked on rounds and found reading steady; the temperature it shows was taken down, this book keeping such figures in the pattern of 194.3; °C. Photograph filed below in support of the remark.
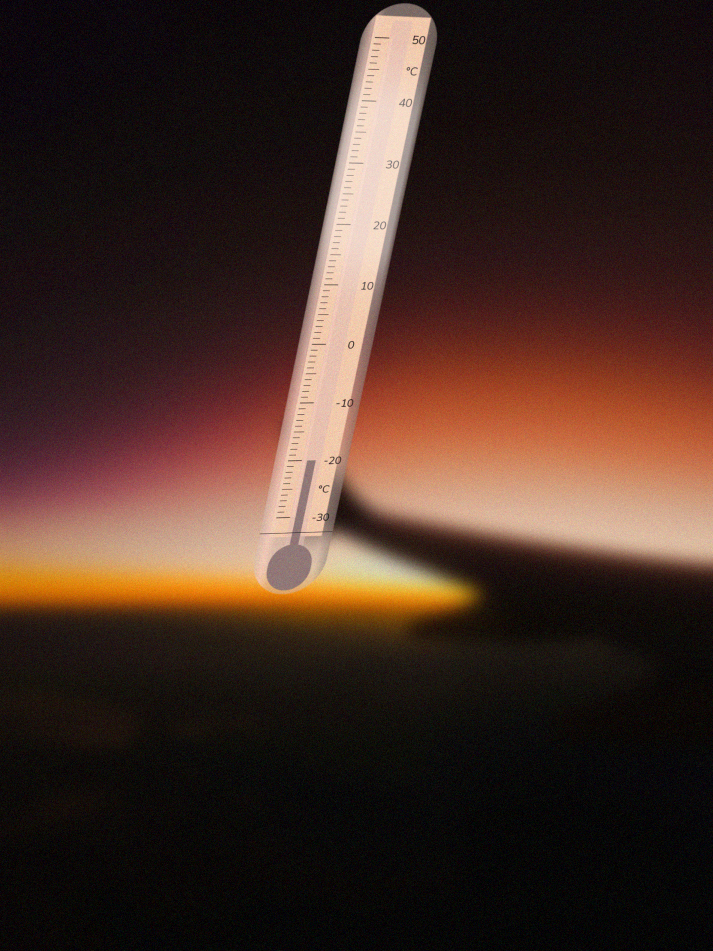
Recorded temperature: -20; °C
